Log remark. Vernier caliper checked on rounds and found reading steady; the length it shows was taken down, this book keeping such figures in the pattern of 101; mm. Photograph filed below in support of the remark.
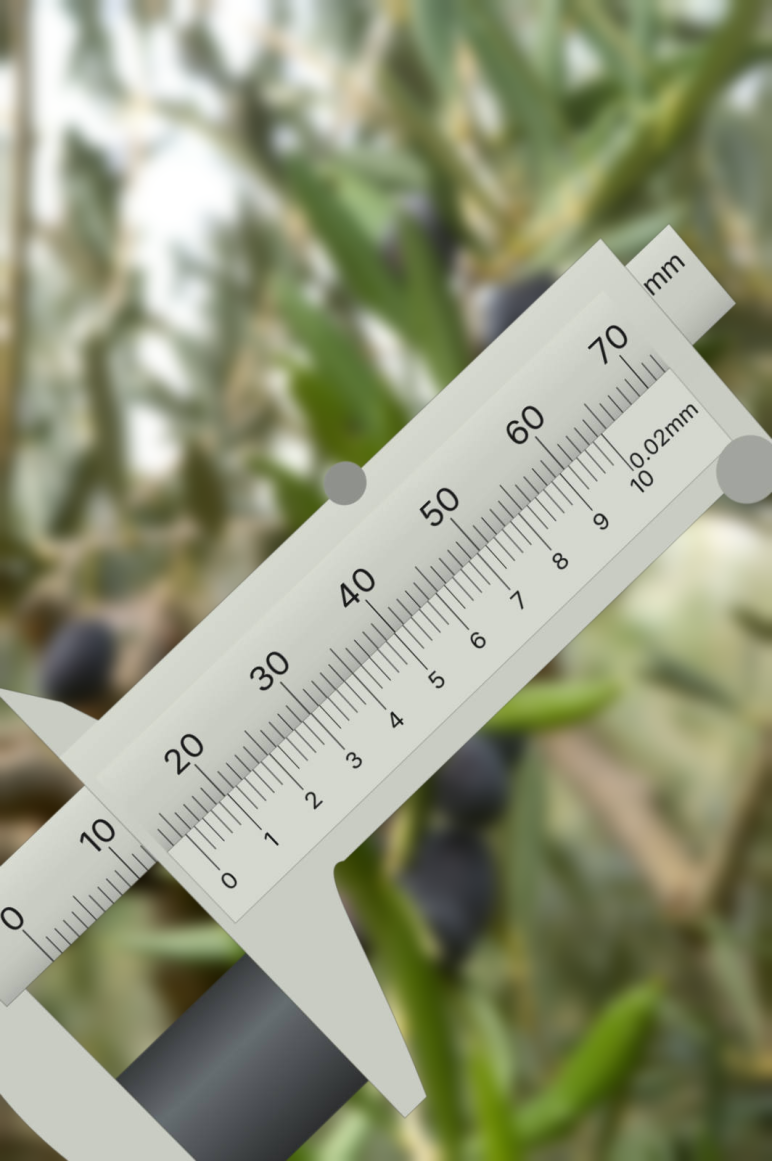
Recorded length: 15.4; mm
